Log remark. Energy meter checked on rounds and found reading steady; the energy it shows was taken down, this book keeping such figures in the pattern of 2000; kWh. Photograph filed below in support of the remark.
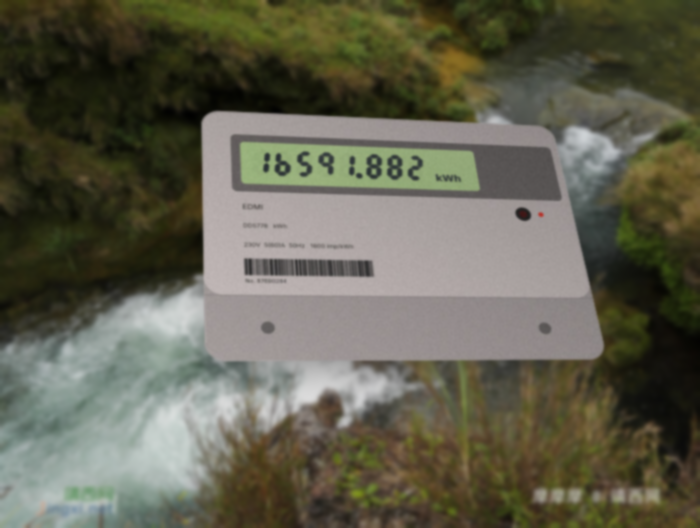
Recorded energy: 16591.882; kWh
